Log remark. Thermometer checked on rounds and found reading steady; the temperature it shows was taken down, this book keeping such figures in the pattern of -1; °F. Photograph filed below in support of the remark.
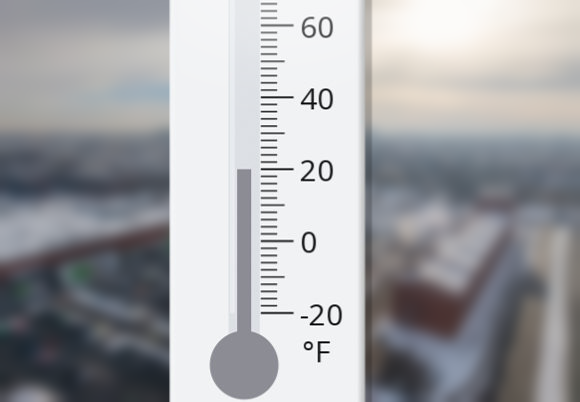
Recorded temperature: 20; °F
